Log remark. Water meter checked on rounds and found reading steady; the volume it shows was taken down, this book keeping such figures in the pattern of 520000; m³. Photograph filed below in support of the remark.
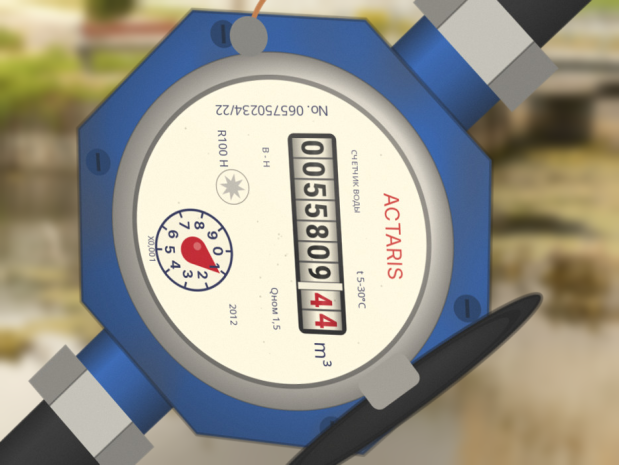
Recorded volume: 55809.441; m³
